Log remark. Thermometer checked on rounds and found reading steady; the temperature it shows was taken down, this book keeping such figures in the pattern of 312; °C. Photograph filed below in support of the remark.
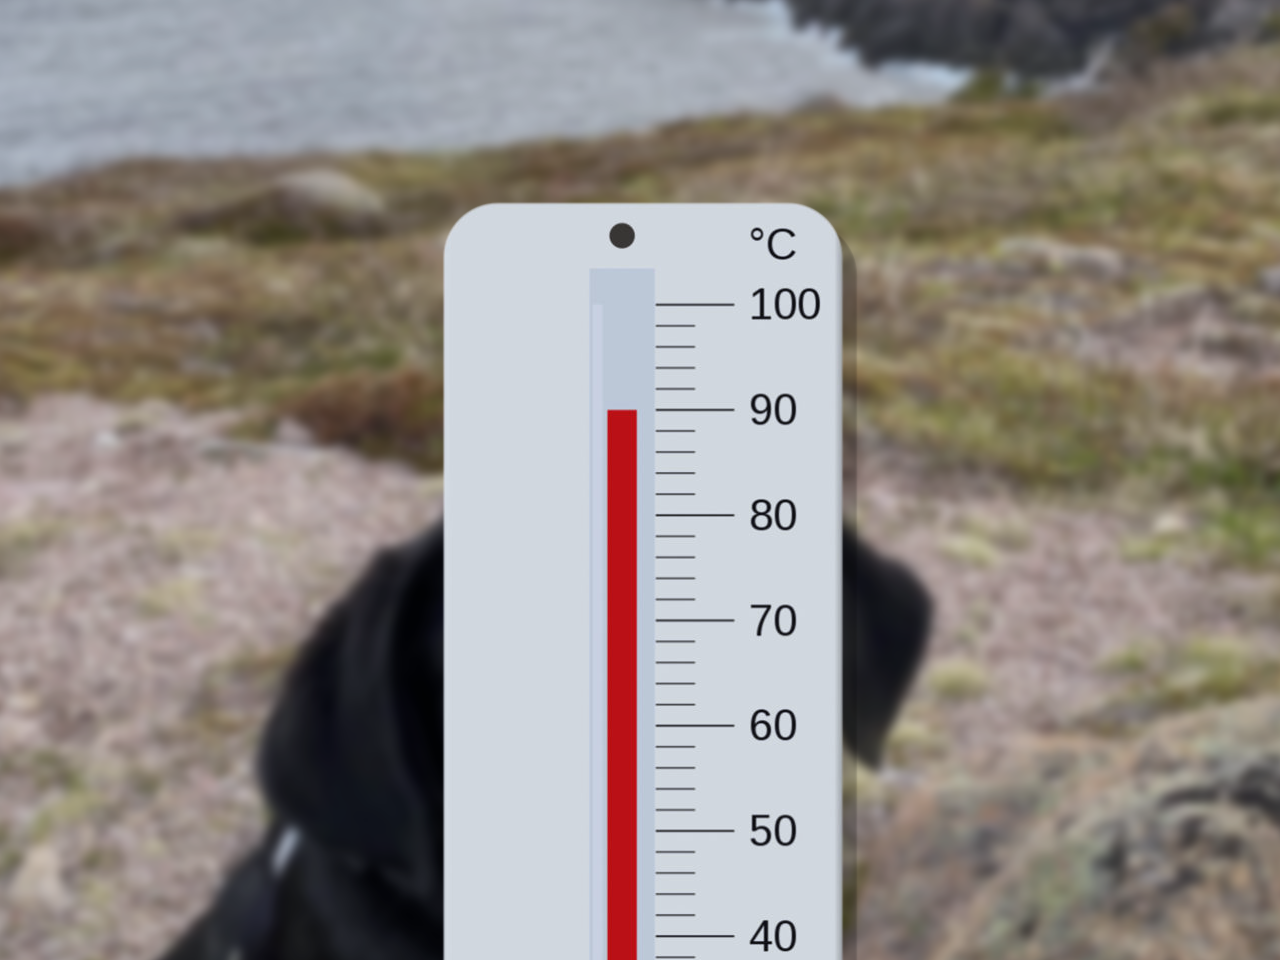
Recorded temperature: 90; °C
